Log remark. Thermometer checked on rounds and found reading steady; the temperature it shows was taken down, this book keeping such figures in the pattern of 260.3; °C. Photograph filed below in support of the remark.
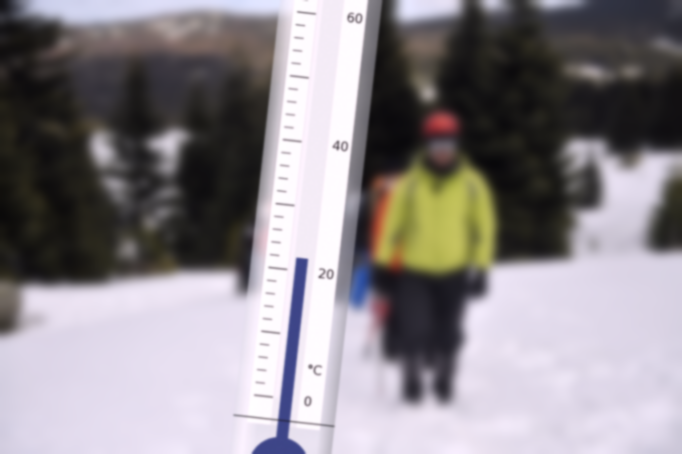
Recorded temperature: 22; °C
